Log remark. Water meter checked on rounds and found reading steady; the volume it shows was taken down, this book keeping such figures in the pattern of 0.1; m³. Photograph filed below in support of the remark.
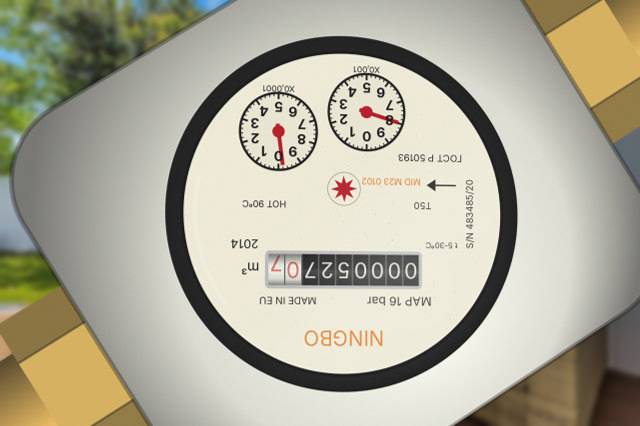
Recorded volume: 527.0679; m³
